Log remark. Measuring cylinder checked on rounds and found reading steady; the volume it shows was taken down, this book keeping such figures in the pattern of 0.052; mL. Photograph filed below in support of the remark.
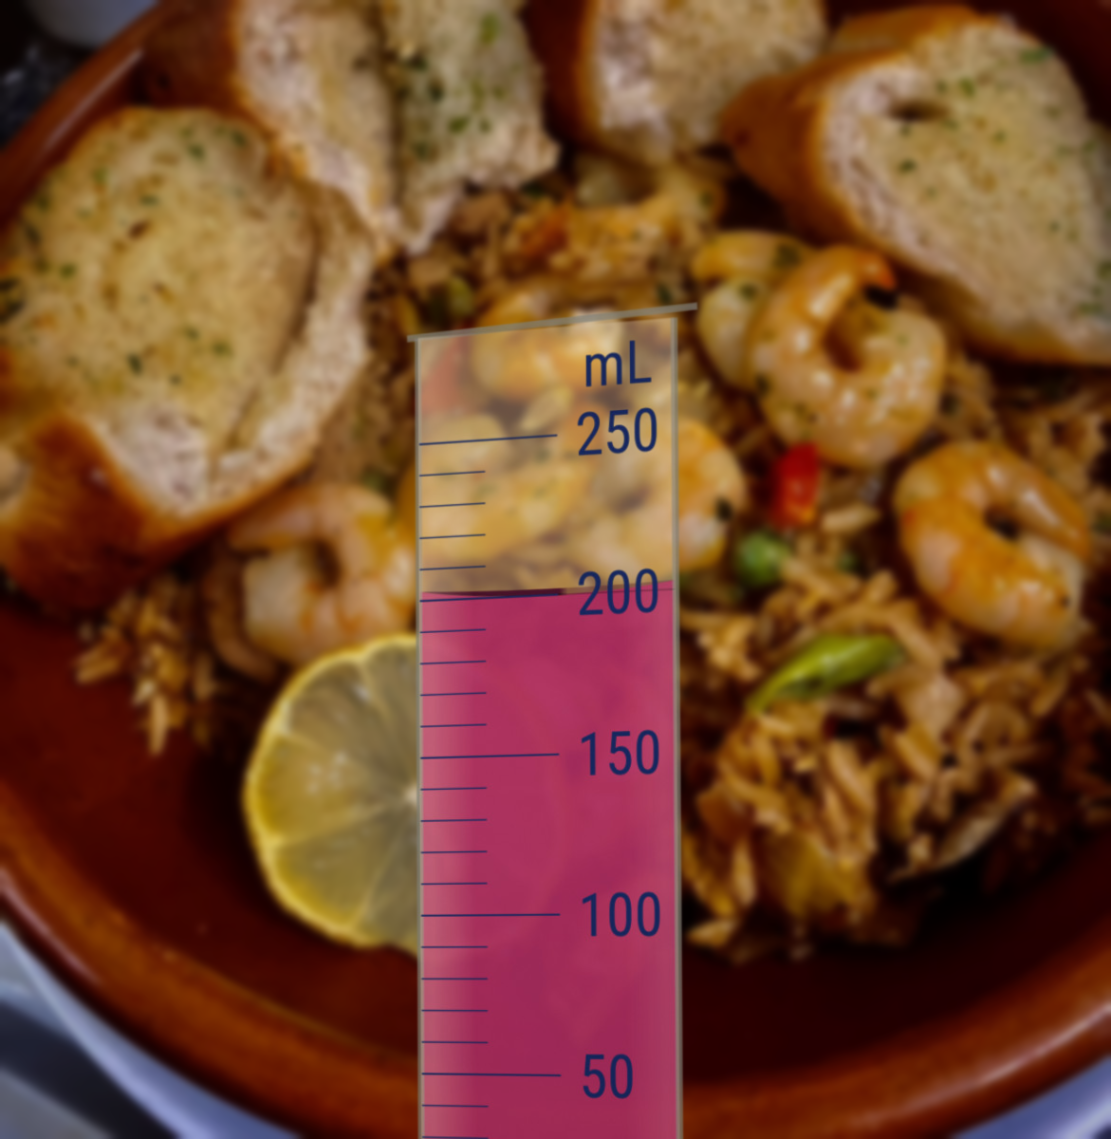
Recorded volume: 200; mL
